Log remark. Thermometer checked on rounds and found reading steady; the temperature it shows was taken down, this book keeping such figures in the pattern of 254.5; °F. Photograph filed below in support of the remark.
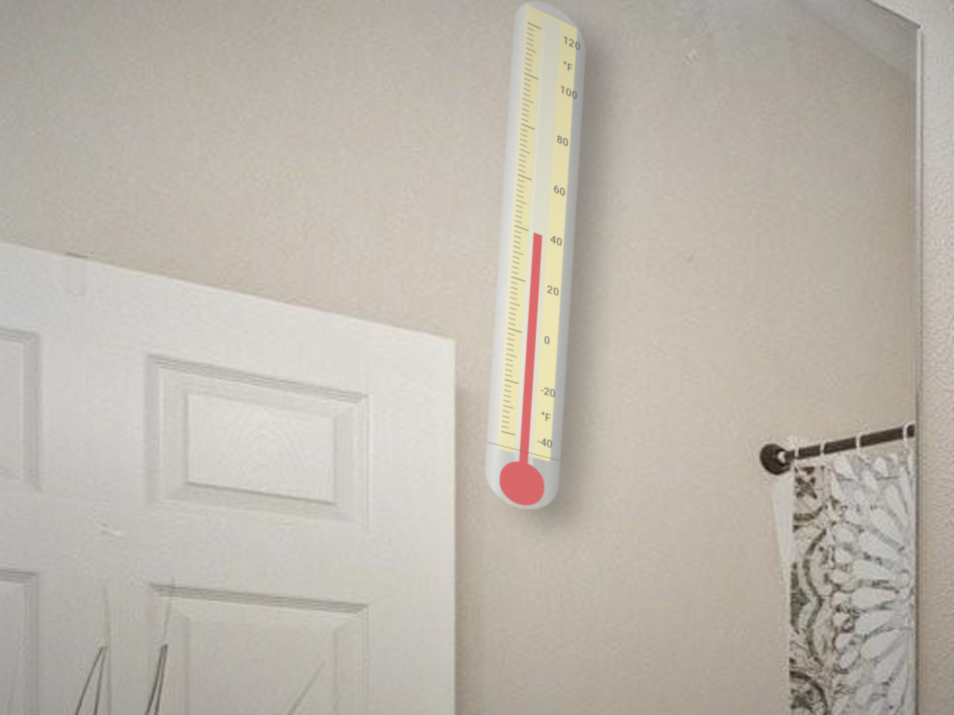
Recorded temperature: 40; °F
